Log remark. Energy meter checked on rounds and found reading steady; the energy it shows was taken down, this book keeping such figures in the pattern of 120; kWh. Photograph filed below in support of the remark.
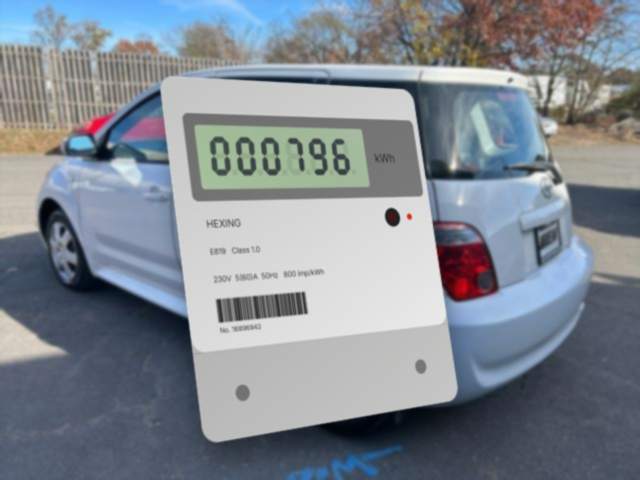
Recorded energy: 796; kWh
